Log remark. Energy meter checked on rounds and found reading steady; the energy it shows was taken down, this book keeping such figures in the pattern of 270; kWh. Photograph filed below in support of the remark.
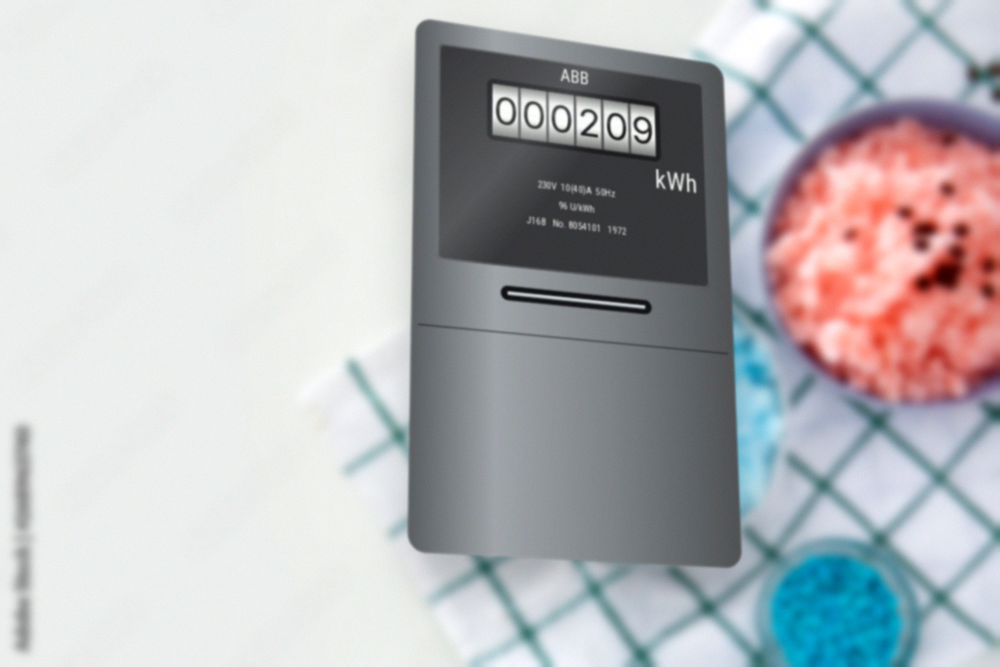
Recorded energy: 209; kWh
